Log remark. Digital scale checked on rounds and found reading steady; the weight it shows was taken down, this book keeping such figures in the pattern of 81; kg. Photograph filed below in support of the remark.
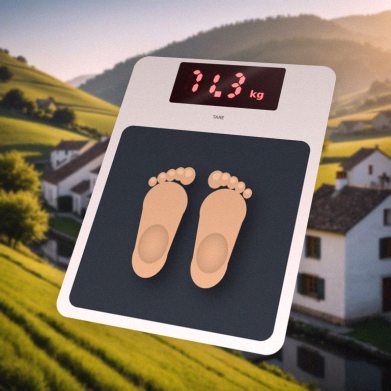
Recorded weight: 71.3; kg
